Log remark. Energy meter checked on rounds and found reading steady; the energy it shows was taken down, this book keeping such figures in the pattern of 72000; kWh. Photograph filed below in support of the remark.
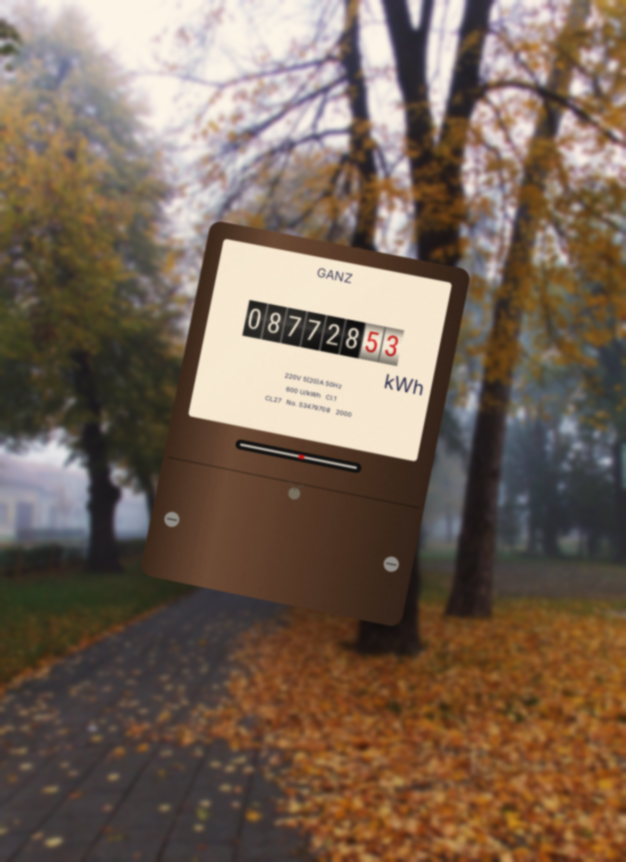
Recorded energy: 87728.53; kWh
